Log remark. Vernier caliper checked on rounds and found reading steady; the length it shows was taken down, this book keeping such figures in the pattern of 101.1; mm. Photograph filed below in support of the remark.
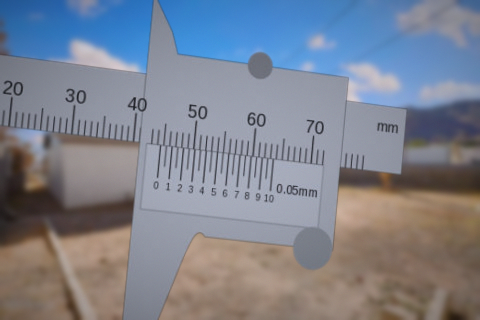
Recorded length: 44.5; mm
